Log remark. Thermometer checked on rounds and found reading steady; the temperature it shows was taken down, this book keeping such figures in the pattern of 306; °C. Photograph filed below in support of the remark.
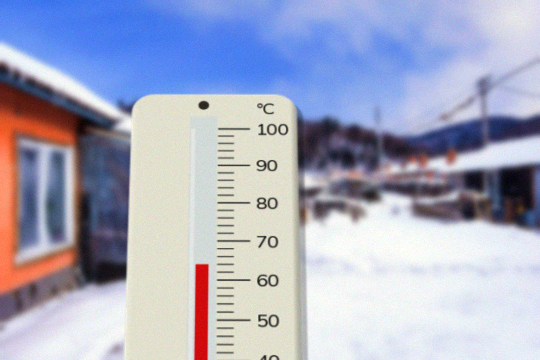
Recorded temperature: 64; °C
